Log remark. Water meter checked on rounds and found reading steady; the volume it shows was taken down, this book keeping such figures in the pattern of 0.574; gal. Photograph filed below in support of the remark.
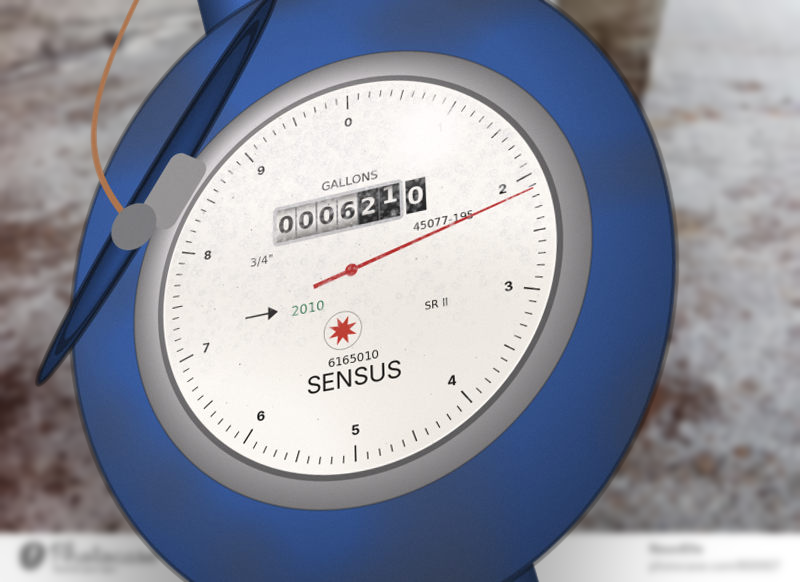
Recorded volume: 6212.1; gal
